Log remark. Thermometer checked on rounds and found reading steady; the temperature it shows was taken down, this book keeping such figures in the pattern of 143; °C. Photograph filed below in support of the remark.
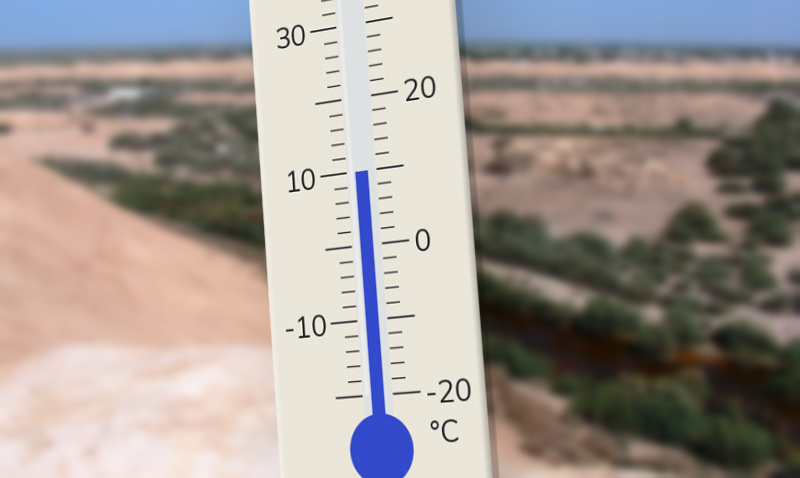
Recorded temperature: 10; °C
